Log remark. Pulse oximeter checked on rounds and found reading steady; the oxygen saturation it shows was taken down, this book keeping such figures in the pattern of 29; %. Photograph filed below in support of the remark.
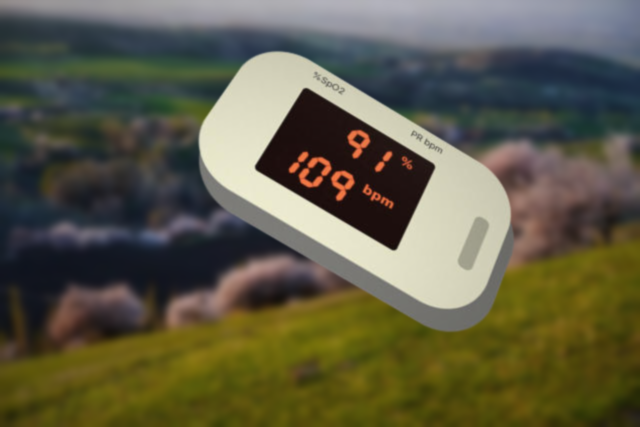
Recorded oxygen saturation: 91; %
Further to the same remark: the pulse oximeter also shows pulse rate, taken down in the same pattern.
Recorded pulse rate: 109; bpm
